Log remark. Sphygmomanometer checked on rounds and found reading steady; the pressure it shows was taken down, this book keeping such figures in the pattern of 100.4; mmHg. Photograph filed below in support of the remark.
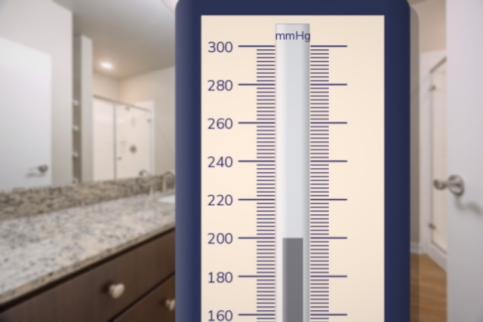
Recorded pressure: 200; mmHg
